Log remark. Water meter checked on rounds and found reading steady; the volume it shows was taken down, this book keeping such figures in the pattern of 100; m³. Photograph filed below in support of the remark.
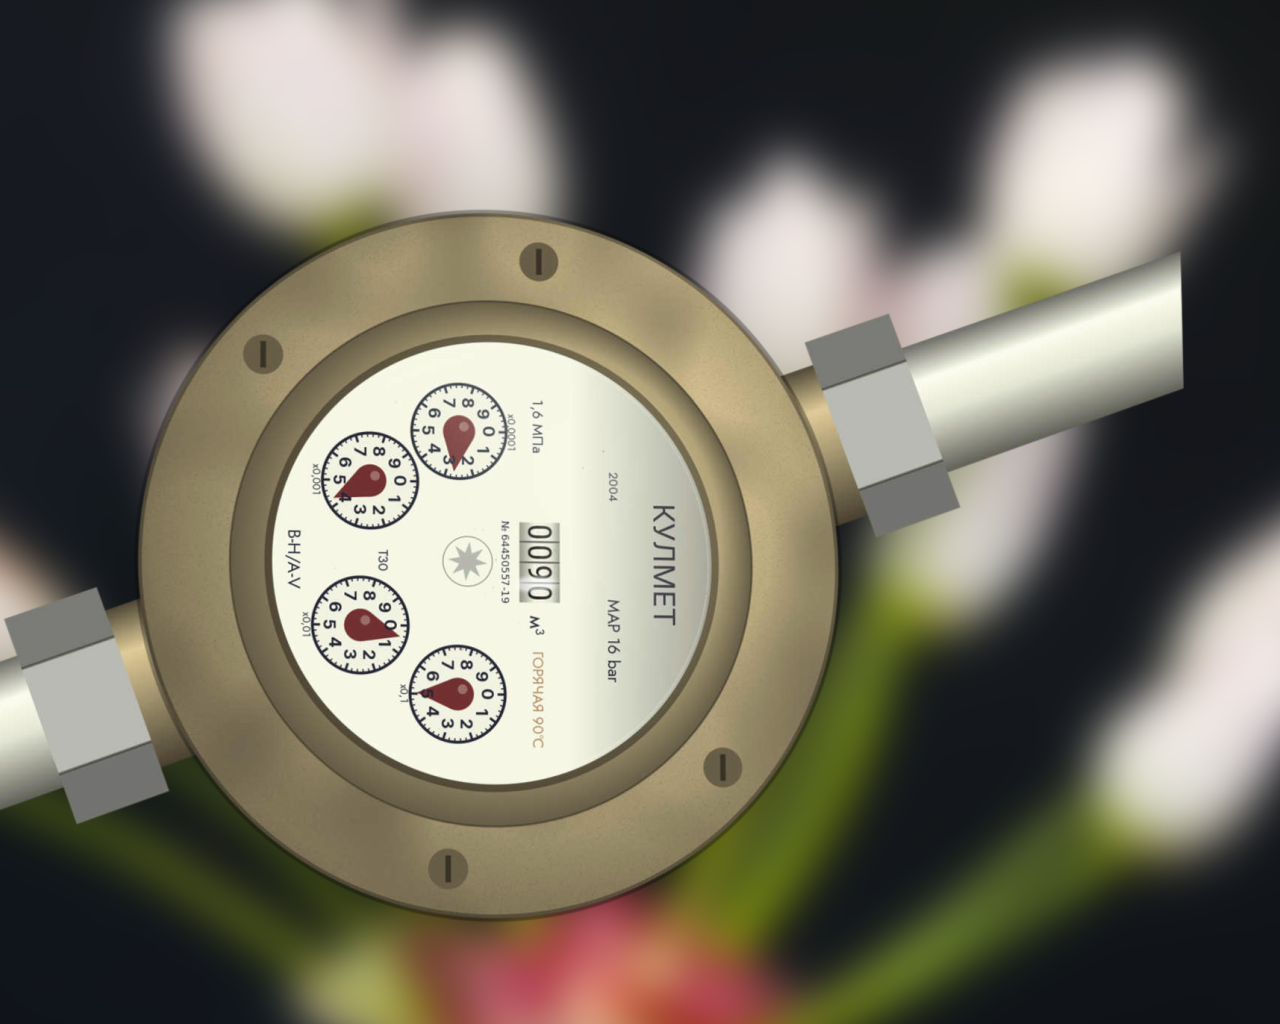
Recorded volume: 90.5042; m³
